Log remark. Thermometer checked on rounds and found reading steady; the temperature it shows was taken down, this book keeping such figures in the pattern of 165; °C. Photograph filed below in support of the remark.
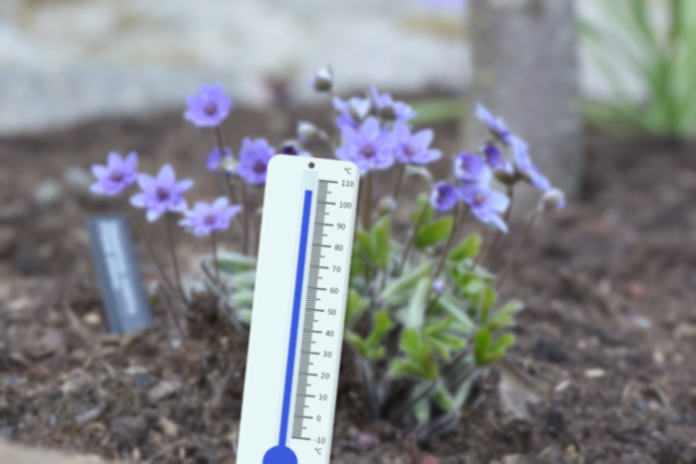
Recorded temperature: 105; °C
